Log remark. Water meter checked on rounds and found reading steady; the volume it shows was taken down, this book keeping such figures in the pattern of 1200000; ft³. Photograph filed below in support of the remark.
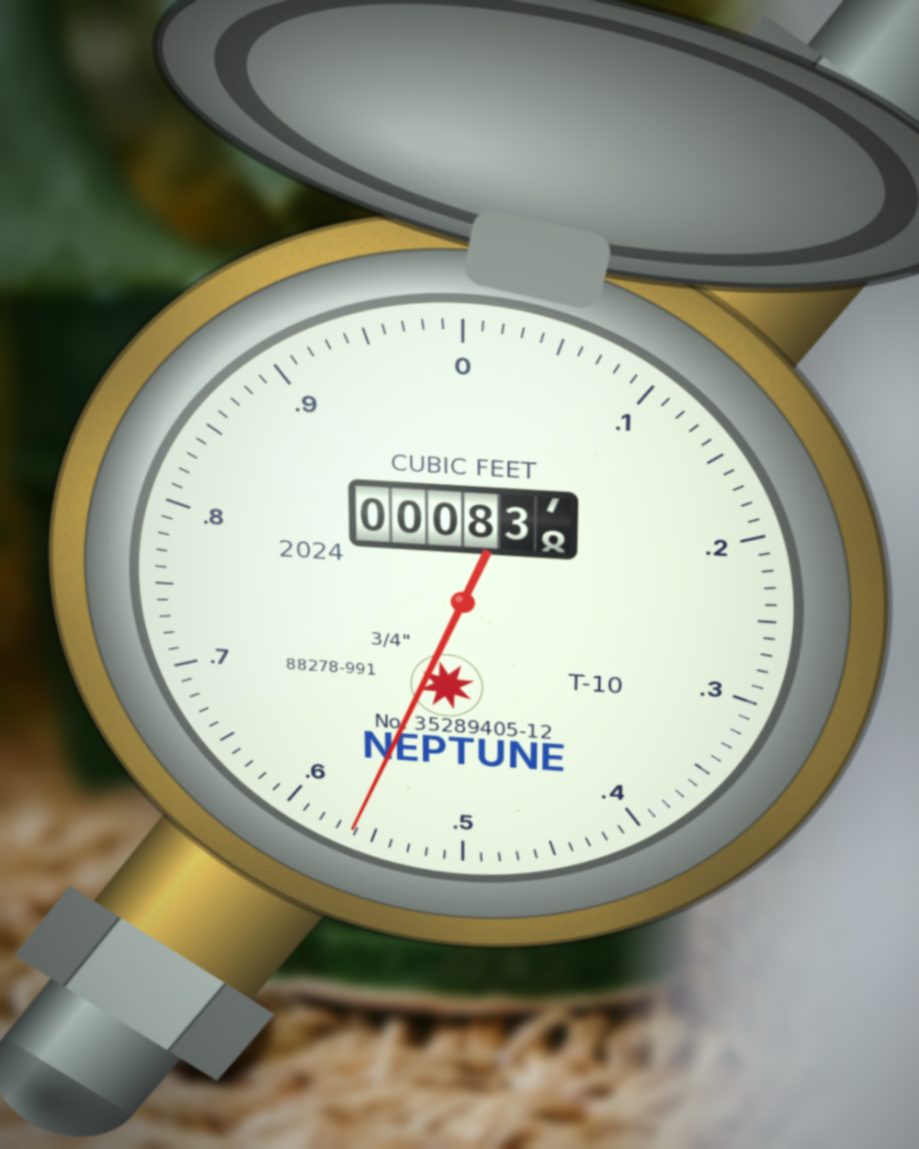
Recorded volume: 837.56; ft³
